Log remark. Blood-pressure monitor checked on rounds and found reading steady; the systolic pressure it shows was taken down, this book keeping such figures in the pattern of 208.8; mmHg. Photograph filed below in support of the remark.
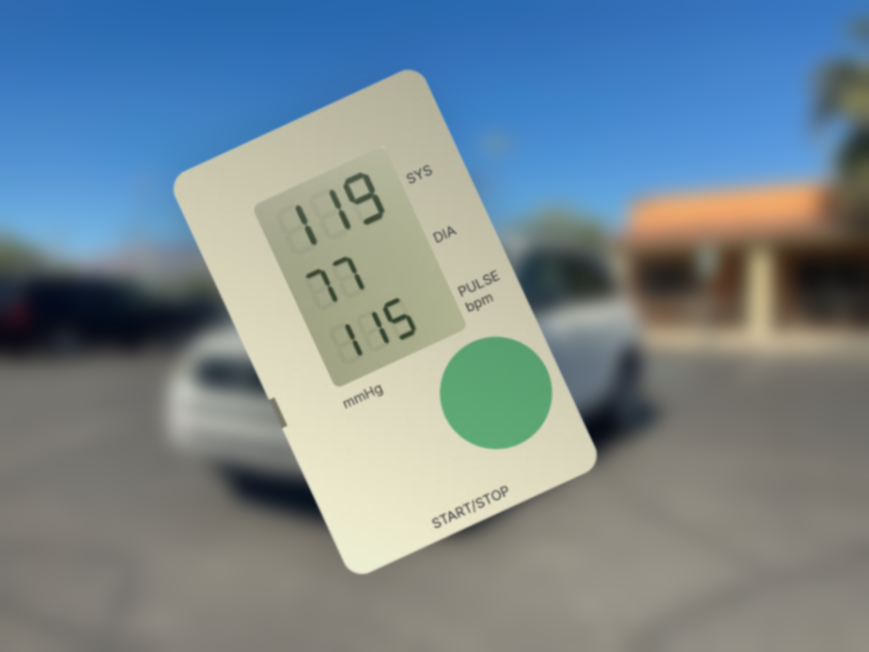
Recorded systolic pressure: 119; mmHg
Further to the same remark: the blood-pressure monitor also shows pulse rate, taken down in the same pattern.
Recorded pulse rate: 115; bpm
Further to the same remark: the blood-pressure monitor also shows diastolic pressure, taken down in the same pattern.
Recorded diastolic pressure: 77; mmHg
